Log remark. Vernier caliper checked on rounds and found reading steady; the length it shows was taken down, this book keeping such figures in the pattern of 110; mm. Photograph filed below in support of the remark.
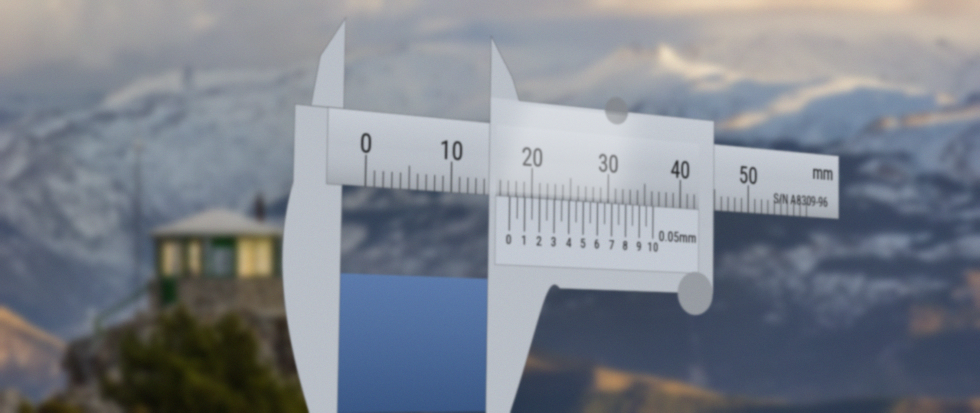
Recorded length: 17.2; mm
